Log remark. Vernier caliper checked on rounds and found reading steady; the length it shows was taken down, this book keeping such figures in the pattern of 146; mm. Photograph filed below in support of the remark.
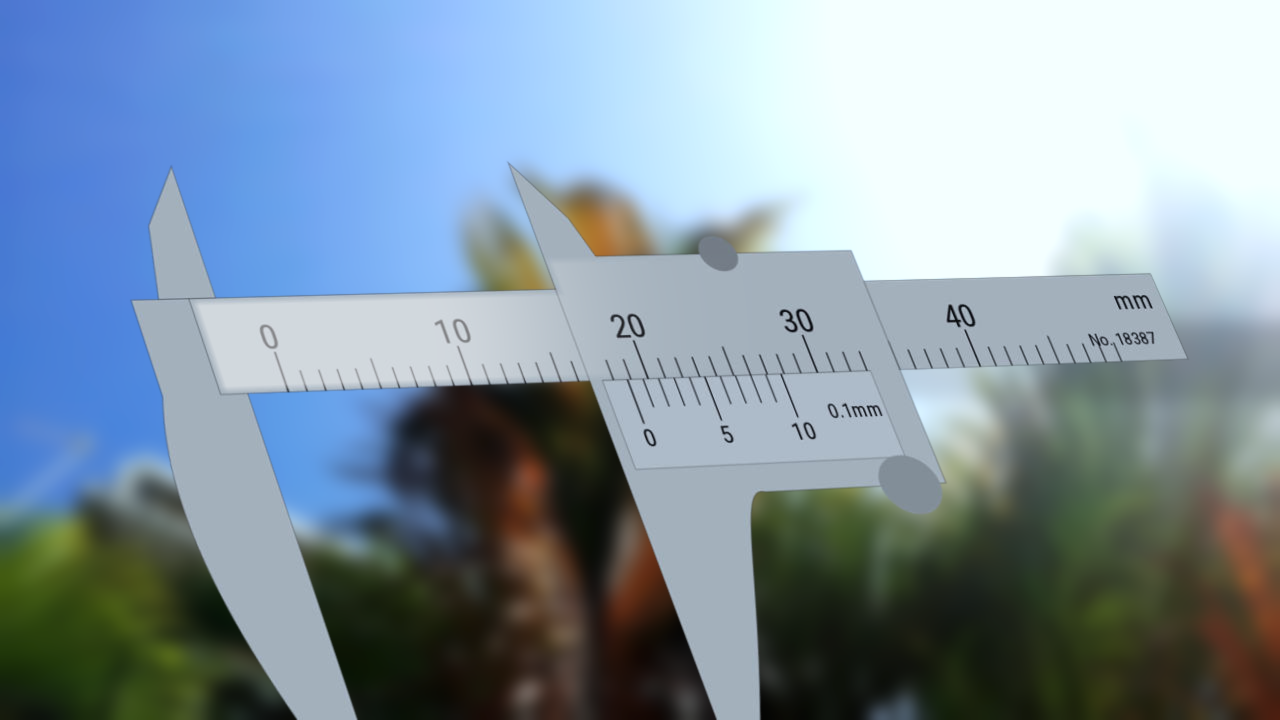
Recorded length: 18.8; mm
